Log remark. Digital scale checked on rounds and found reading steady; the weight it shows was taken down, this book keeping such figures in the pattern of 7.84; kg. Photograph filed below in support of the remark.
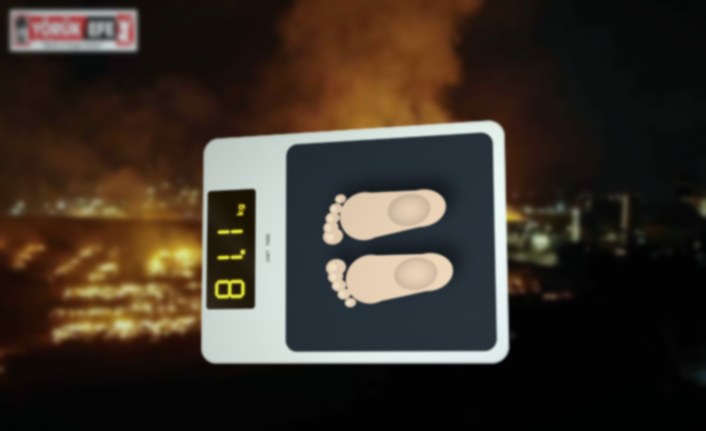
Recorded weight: 81.1; kg
